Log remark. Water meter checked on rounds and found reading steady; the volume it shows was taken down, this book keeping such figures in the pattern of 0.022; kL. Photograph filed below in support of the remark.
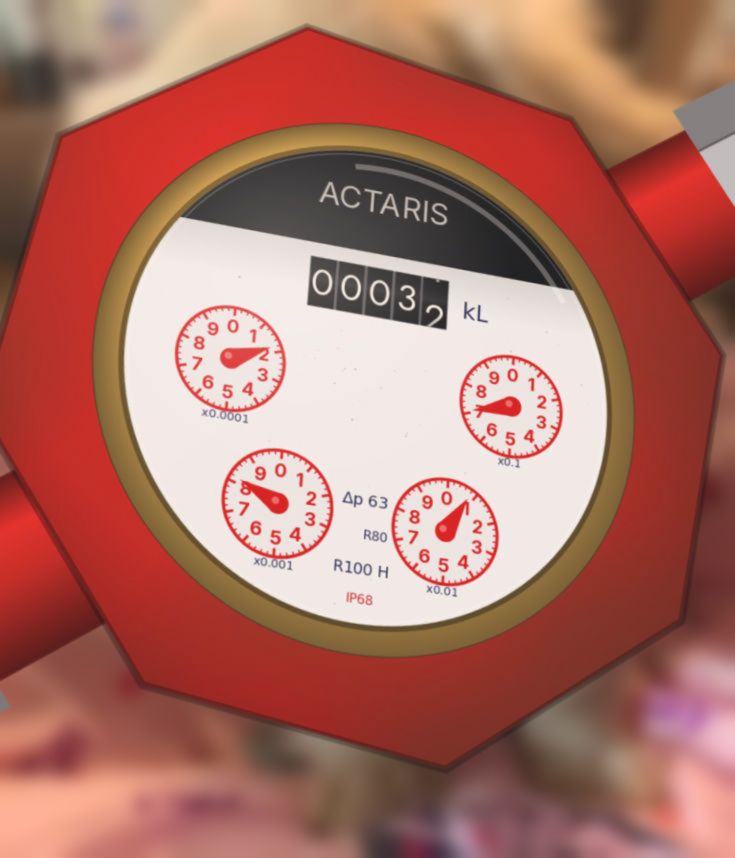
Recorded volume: 31.7081; kL
